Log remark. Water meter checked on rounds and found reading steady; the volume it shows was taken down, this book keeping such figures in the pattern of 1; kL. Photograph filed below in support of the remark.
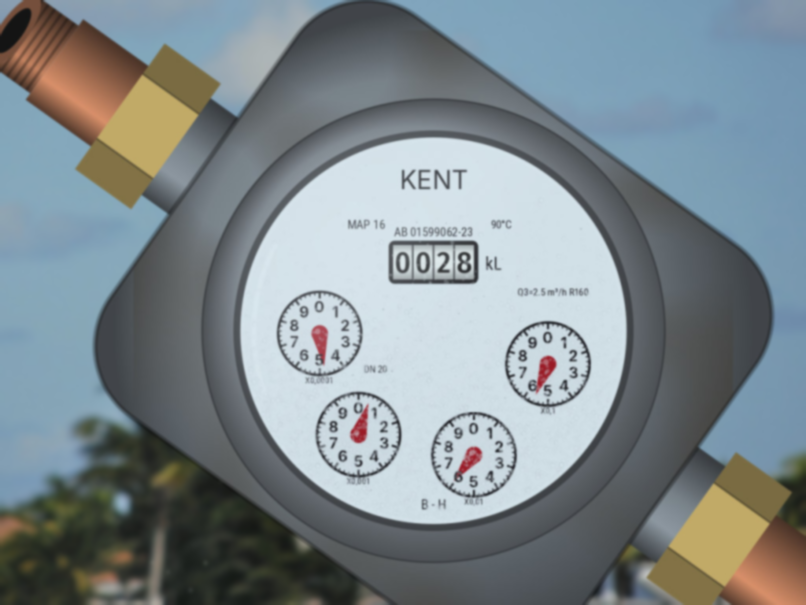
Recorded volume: 28.5604; kL
